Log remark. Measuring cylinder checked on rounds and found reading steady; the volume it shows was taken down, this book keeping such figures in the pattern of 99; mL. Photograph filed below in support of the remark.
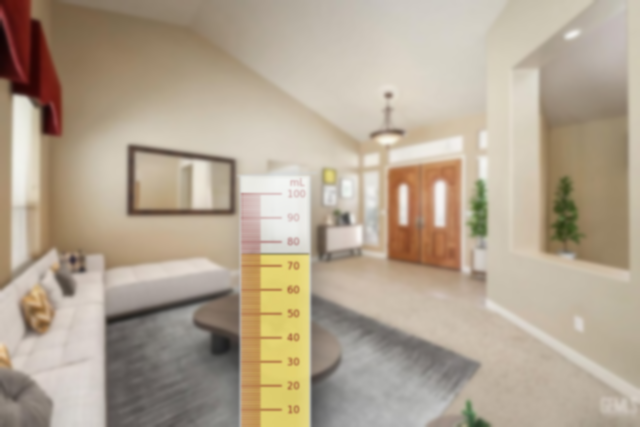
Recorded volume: 75; mL
